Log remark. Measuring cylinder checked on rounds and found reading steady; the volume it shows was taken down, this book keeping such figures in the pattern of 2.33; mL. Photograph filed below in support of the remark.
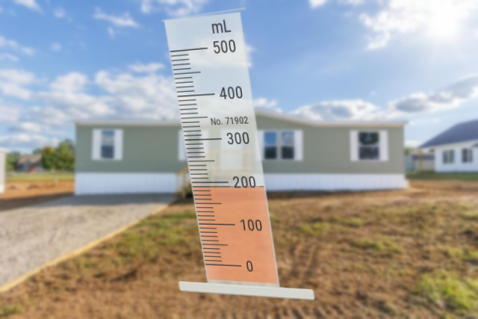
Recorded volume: 190; mL
